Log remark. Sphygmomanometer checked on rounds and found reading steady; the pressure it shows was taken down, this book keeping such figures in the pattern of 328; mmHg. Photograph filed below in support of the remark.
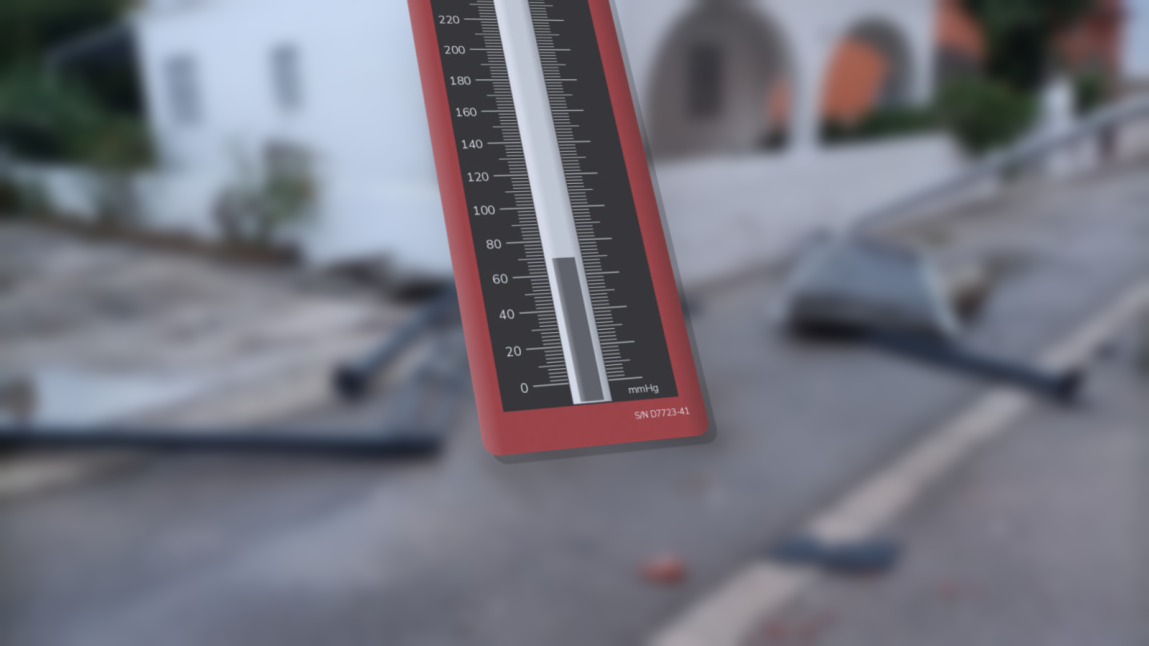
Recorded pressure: 70; mmHg
